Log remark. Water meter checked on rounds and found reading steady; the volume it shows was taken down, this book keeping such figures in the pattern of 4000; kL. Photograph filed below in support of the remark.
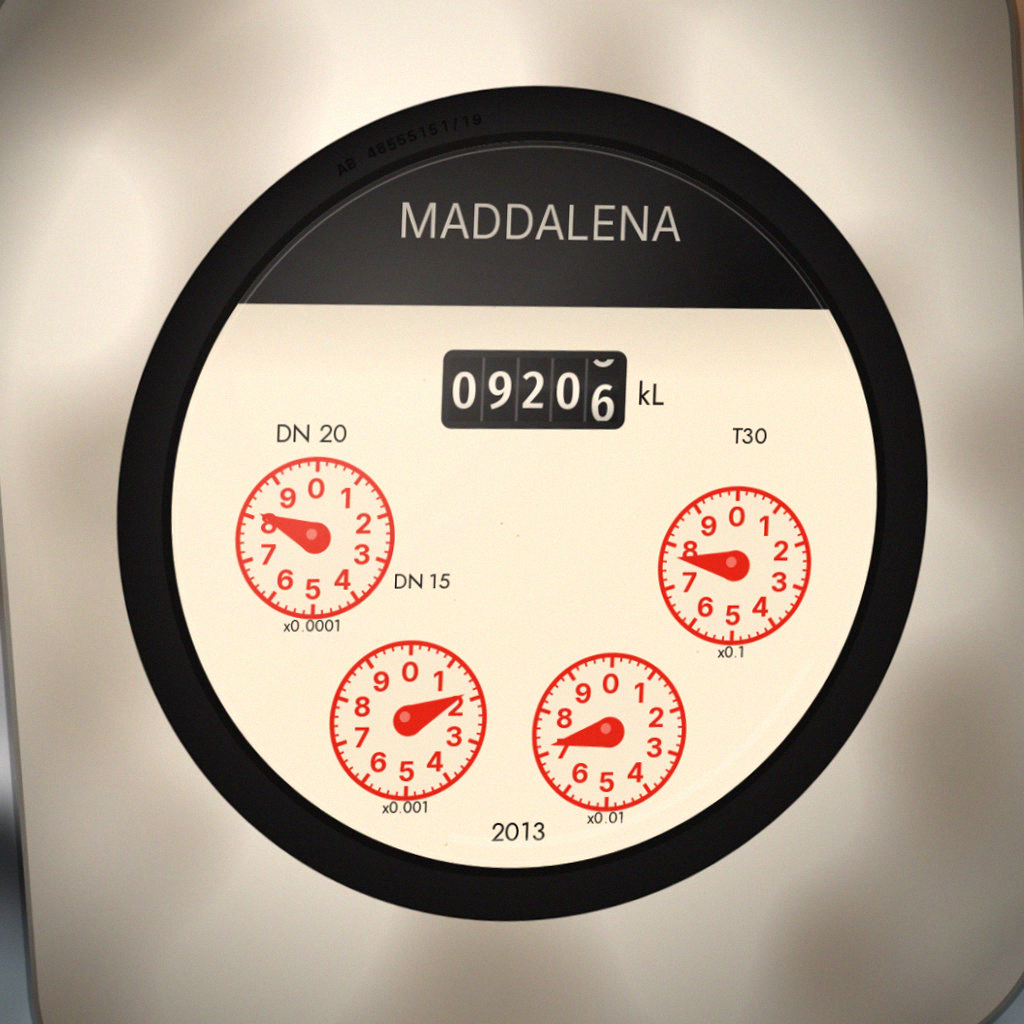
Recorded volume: 9205.7718; kL
